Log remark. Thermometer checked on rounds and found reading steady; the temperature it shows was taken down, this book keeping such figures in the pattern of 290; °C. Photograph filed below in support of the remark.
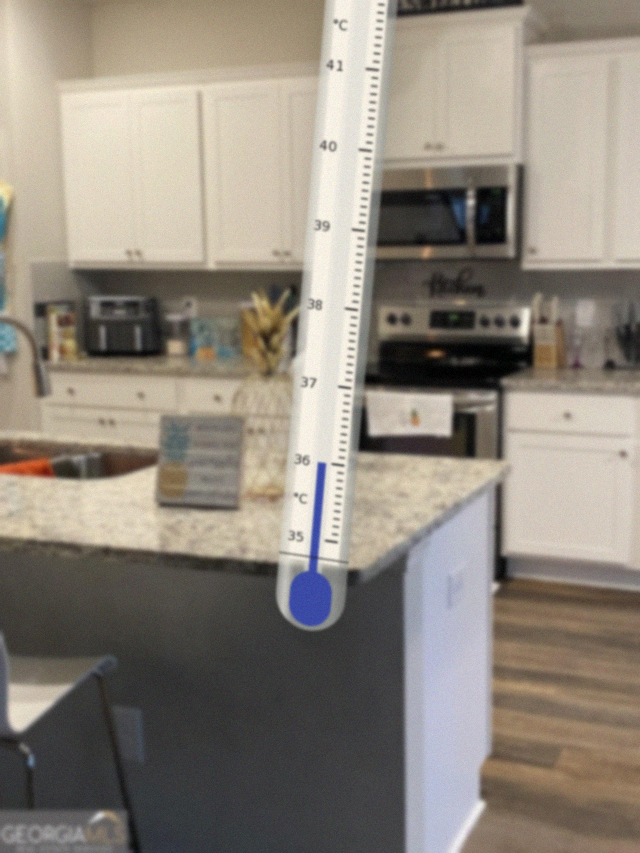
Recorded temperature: 36; °C
